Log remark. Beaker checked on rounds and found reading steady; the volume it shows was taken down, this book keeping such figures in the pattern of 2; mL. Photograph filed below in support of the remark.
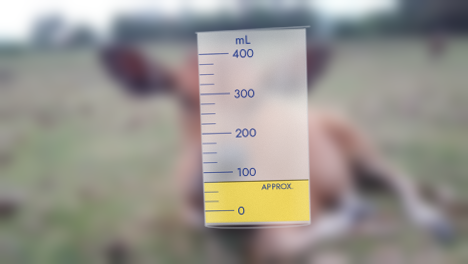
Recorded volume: 75; mL
